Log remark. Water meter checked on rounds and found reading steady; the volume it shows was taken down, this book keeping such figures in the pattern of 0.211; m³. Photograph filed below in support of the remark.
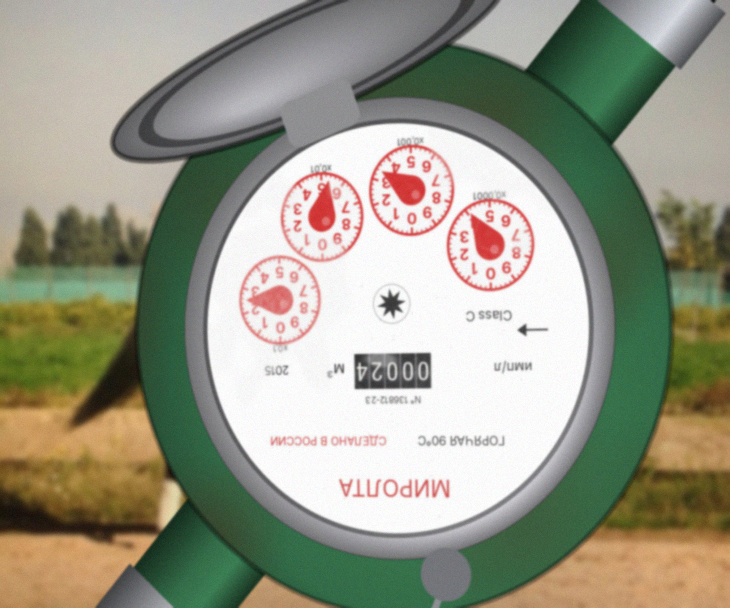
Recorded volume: 24.2534; m³
